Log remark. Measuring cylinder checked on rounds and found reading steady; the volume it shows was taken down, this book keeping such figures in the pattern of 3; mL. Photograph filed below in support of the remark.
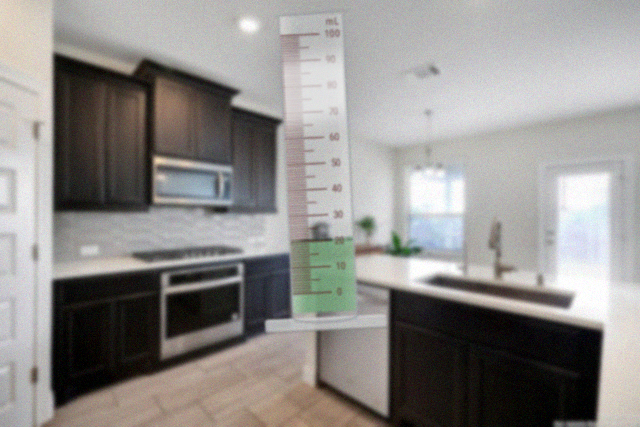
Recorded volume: 20; mL
